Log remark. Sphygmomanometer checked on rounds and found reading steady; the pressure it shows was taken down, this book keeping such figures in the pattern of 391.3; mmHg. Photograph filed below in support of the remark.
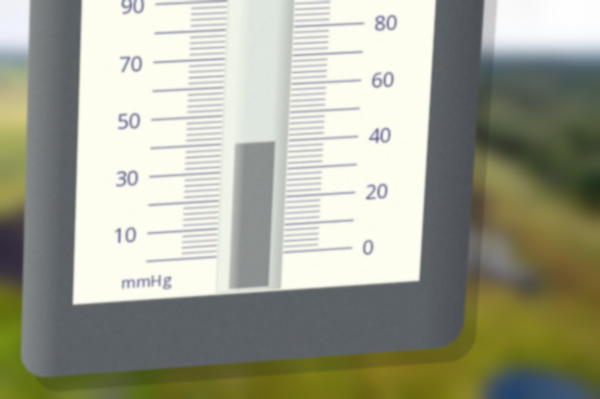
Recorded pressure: 40; mmHg
